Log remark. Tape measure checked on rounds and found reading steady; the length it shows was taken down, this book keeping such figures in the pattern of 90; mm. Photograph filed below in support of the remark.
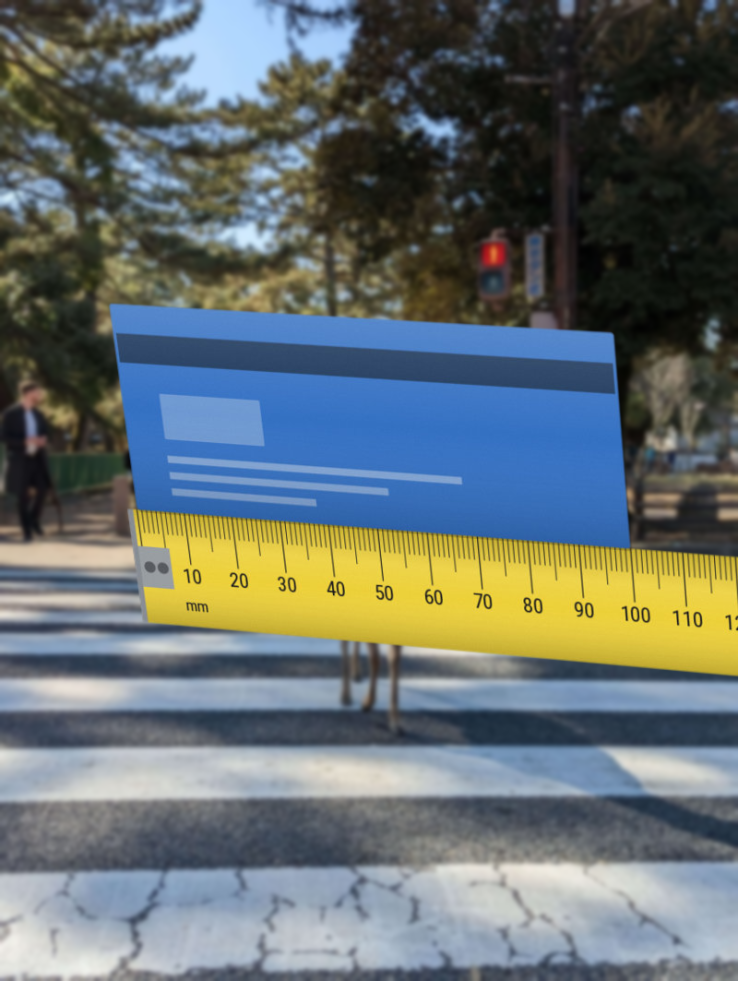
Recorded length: 100; mm
